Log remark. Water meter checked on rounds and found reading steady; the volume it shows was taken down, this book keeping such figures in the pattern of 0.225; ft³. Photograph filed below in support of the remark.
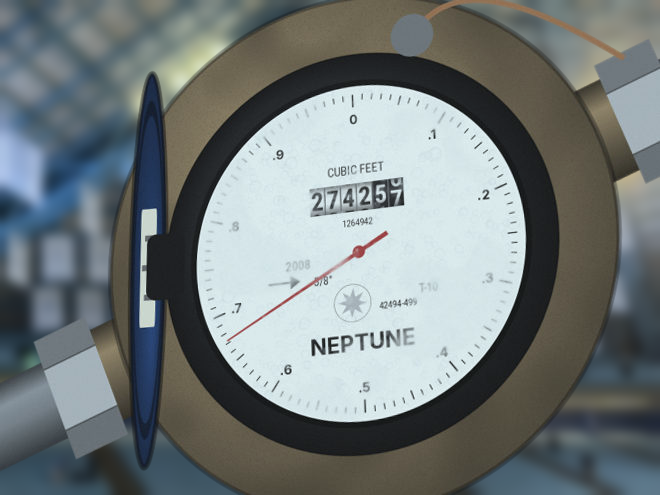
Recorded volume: 274256.67; ft³
